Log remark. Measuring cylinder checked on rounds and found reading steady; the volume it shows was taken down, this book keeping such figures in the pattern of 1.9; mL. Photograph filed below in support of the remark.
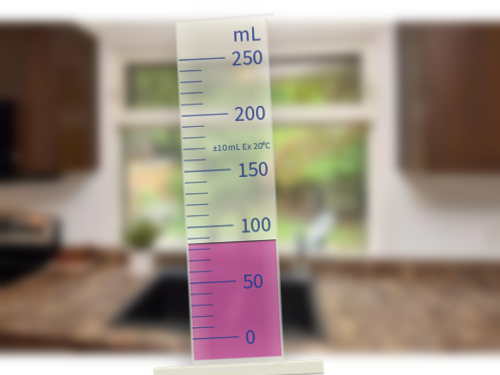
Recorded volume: 85; mL
